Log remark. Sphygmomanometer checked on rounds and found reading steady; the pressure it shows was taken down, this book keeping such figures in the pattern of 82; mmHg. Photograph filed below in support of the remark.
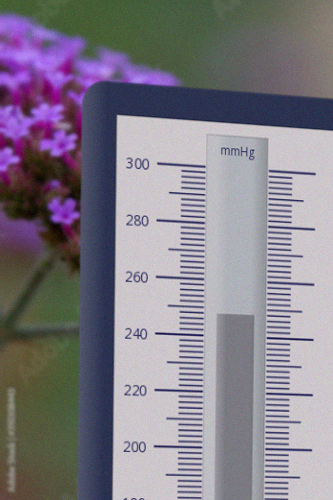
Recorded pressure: 248; mmHg
